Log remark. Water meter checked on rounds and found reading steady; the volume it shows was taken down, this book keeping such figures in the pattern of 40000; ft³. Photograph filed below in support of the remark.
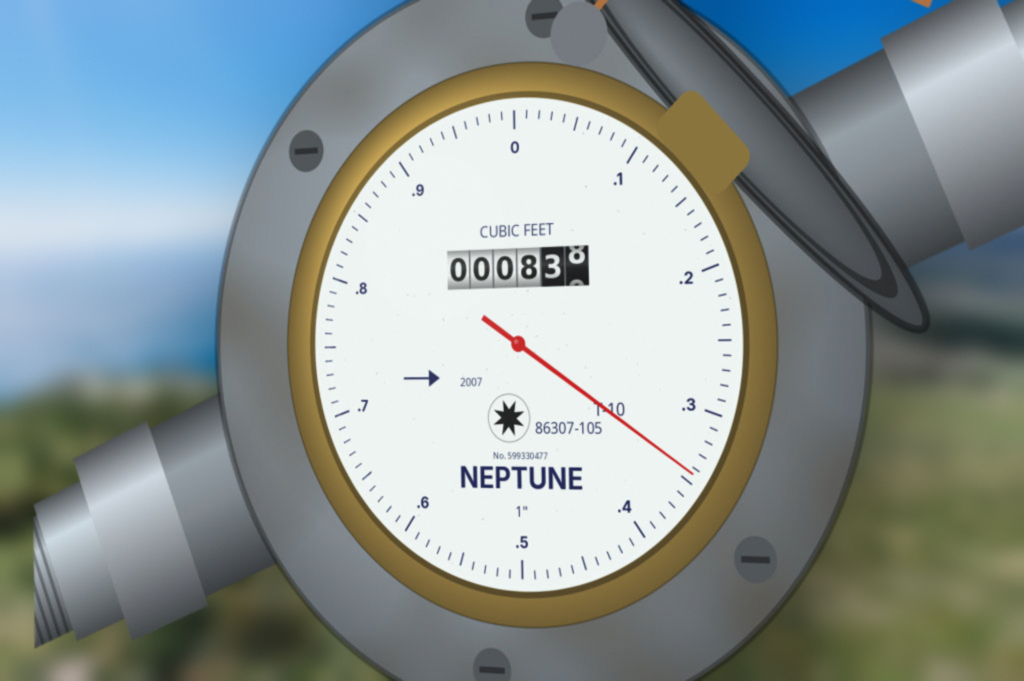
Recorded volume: 838.34; ft³
